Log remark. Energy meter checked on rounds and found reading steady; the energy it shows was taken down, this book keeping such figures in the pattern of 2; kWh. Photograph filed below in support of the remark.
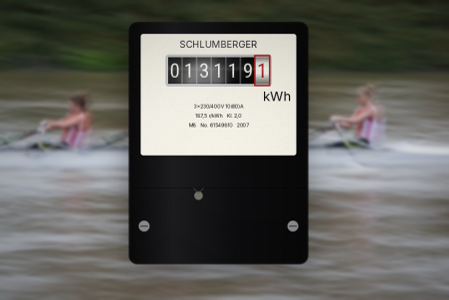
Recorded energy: 13119.1; kWh
